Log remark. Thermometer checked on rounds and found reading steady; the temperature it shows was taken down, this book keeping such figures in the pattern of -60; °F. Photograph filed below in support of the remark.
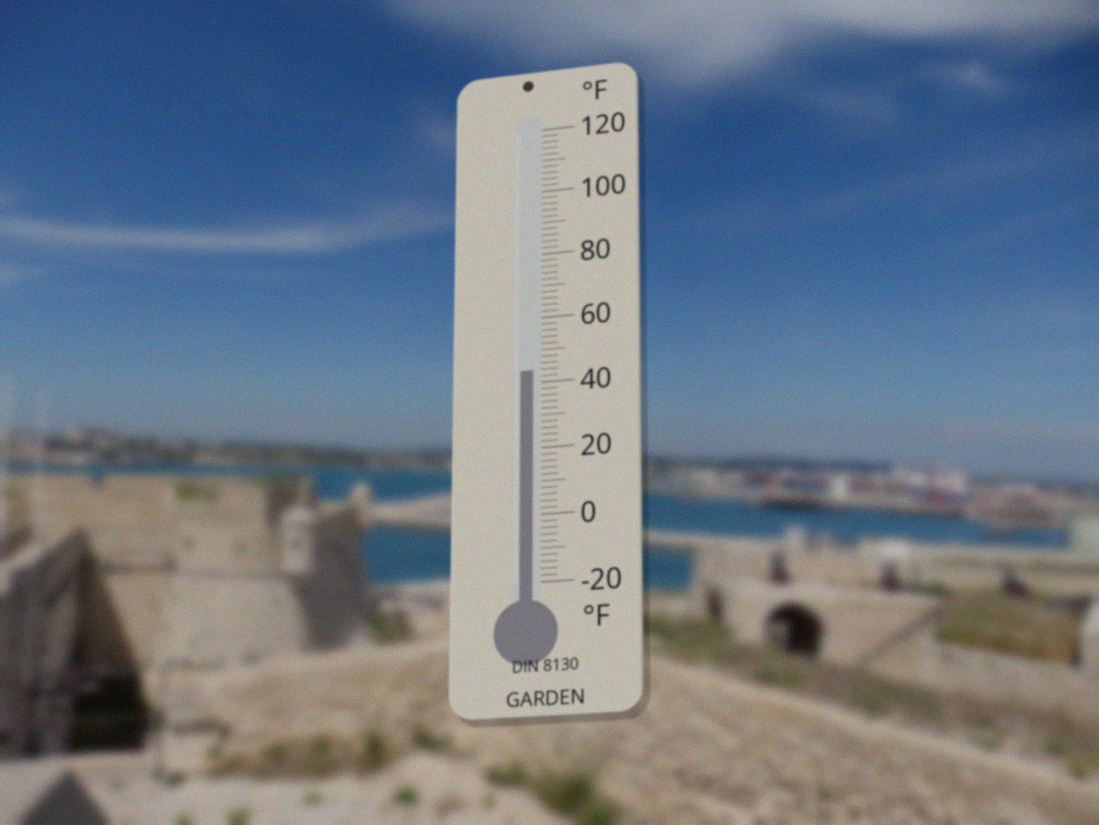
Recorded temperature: 44; °F
